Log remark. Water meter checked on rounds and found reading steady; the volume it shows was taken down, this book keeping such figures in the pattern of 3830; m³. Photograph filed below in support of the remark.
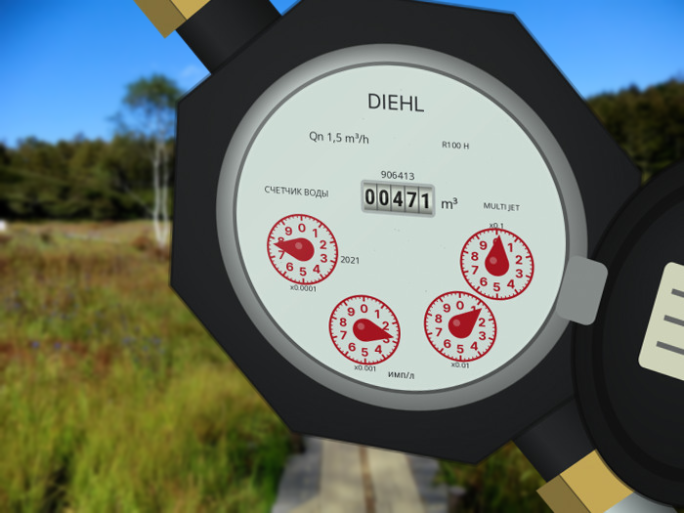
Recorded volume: 471.0127; m³
